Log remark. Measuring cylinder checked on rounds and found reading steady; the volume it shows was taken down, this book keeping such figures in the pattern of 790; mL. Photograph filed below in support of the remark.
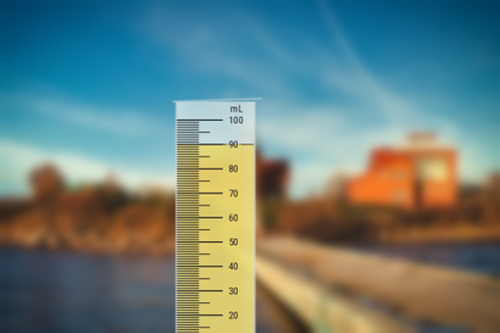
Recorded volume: 90; mL
